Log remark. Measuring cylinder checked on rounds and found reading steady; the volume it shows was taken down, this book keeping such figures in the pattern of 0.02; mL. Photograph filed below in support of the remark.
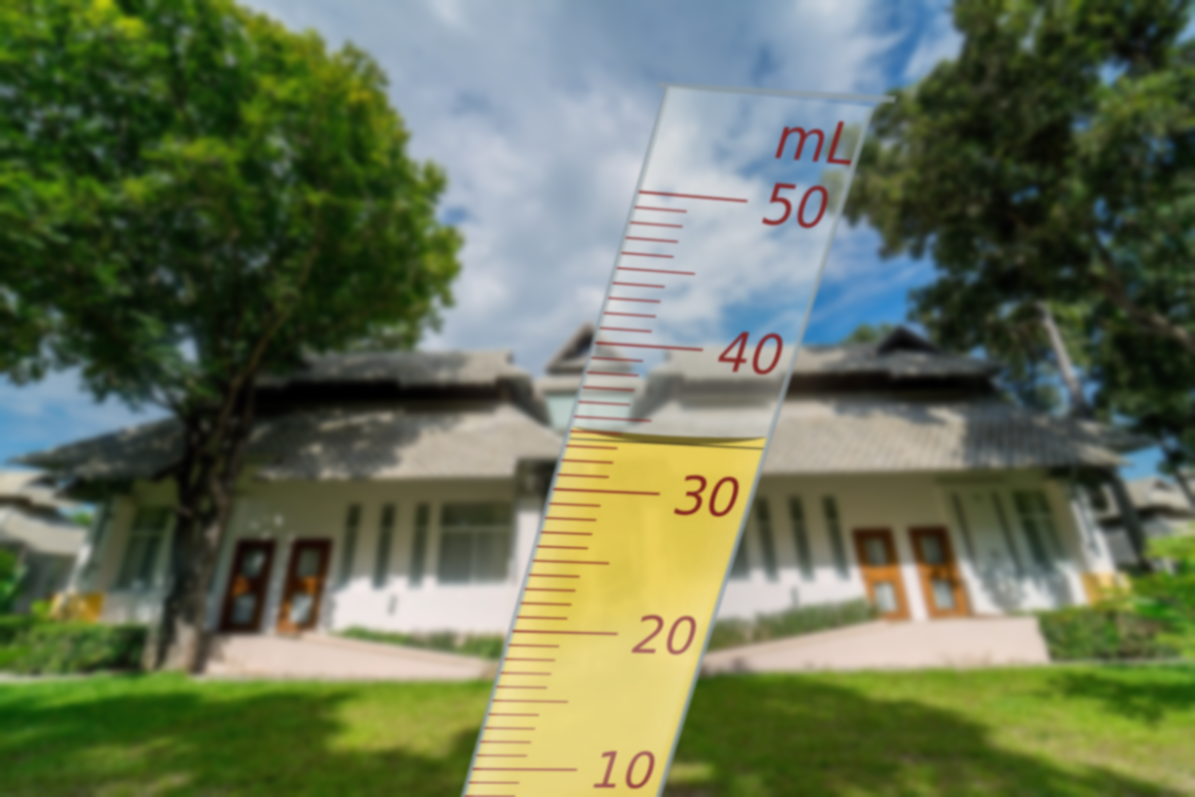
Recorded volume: 33.5; mL
